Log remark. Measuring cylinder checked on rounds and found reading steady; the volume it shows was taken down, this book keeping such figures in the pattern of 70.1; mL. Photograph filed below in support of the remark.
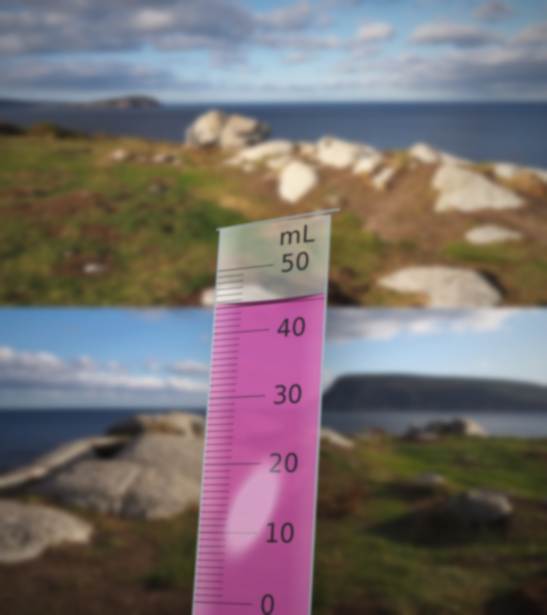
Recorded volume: 44; mL
